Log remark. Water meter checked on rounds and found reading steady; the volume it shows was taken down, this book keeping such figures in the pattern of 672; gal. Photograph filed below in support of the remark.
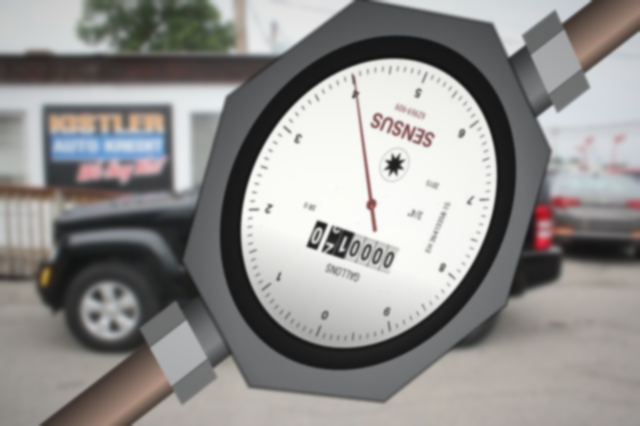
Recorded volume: 124.0; gal
